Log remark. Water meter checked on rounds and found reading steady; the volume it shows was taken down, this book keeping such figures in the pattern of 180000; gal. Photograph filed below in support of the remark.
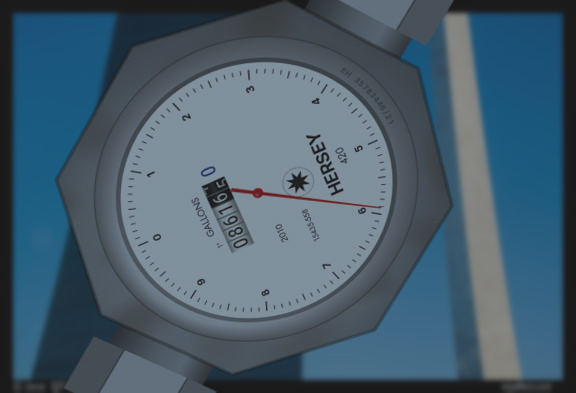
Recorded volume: 861645.9; gal
